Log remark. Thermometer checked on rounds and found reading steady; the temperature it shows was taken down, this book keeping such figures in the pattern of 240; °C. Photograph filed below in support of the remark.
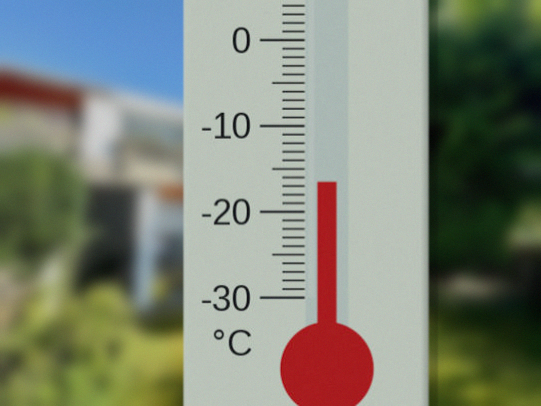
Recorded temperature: -16.5; °C
